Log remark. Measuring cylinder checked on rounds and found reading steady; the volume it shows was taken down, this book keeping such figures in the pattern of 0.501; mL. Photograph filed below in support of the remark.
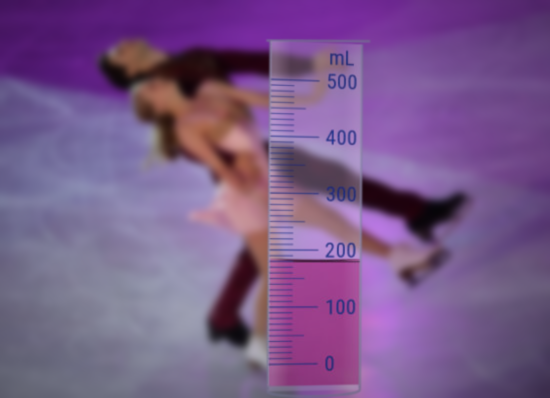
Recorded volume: 180; mL
